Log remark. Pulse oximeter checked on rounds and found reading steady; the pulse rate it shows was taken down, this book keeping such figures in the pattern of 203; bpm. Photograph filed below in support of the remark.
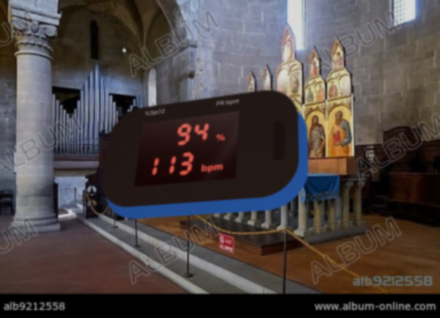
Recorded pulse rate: 113; bpm
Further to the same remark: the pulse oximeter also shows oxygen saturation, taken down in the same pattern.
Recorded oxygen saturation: 94; %
